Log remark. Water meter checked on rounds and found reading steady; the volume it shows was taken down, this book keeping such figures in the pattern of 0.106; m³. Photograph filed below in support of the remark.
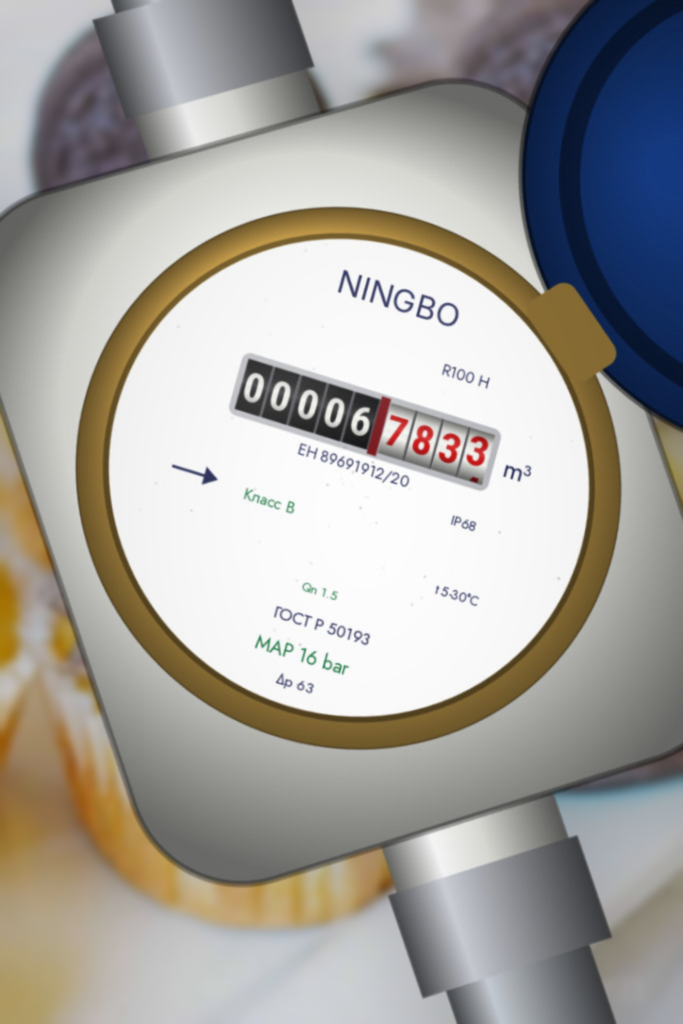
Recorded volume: 6.7833; m³
